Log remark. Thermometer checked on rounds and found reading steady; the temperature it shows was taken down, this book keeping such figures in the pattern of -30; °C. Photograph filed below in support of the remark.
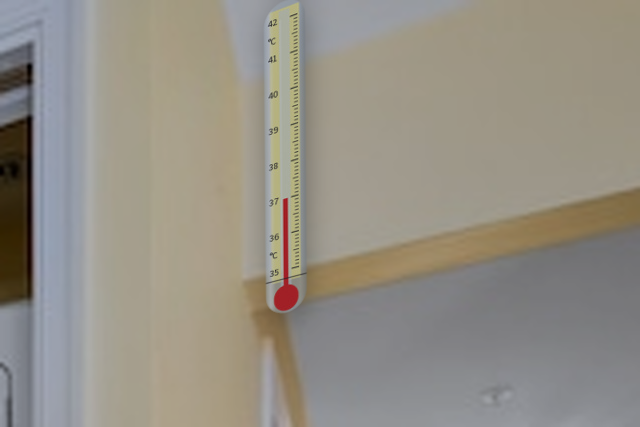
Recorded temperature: 37; °C
